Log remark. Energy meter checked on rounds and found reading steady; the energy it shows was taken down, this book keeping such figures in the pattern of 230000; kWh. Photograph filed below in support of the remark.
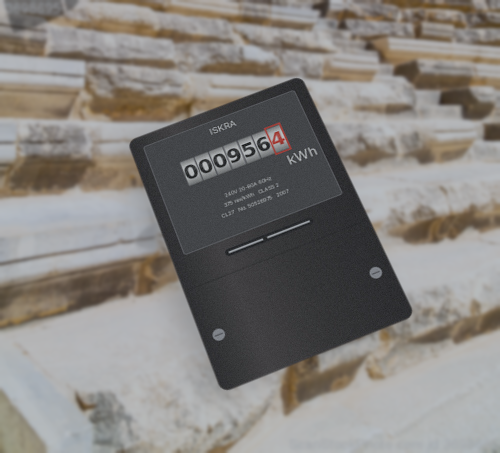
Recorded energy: 956.4; kWh
